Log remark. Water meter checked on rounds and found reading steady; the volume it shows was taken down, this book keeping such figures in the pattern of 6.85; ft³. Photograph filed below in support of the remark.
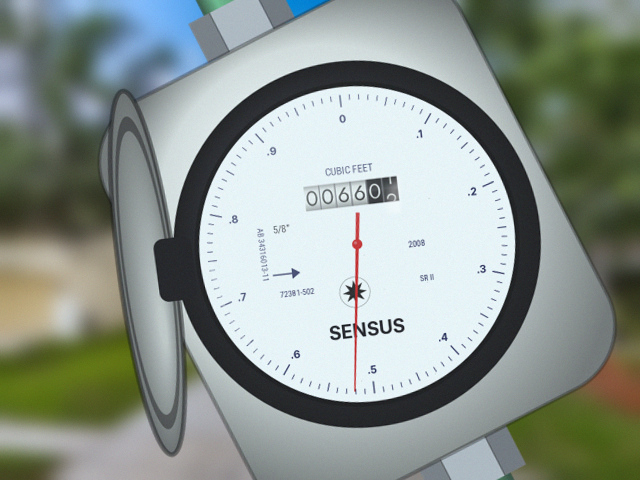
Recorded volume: 6601.52; ft³
